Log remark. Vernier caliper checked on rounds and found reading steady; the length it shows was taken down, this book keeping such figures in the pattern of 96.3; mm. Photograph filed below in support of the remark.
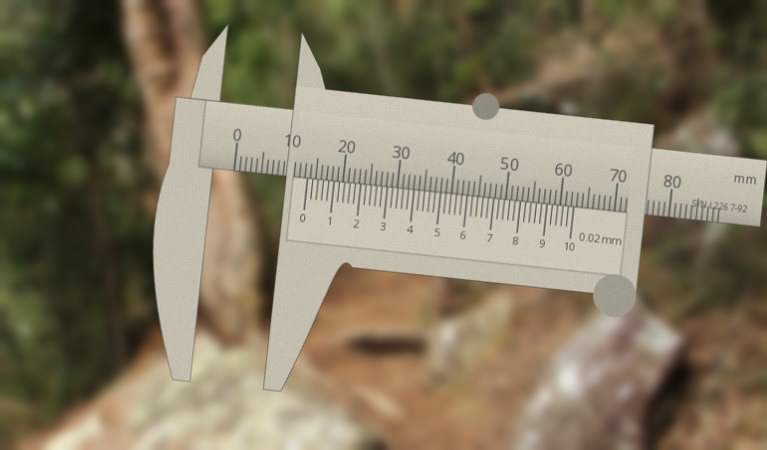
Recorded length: 13.5; mm
